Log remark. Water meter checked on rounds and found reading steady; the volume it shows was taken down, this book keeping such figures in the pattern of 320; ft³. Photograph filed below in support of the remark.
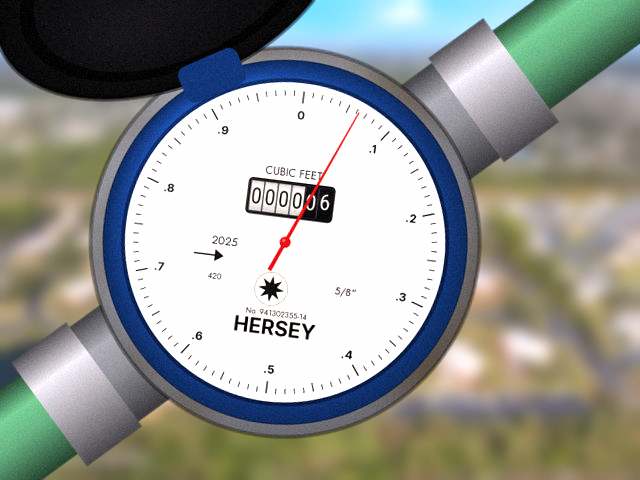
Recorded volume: 6.06; ft³
